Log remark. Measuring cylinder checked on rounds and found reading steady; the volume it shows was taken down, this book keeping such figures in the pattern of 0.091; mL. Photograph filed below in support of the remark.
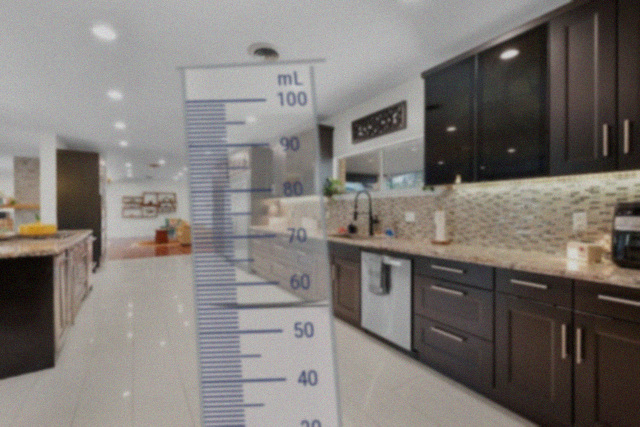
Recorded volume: 55; mL
